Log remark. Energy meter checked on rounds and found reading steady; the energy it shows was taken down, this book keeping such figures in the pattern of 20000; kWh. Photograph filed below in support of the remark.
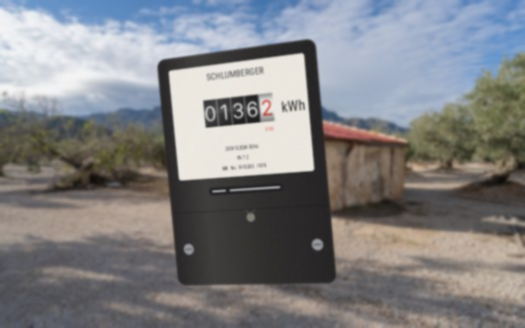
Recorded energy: 136.2; kWh
